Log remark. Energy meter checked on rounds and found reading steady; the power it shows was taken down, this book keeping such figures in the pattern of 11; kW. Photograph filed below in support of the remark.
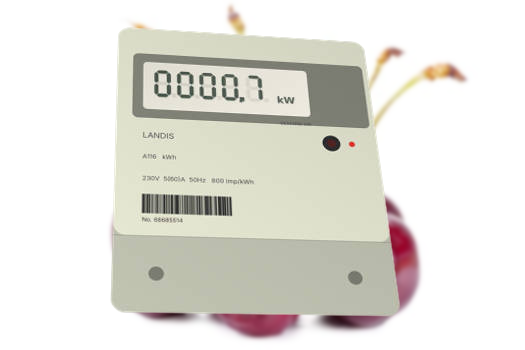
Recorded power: 0.7; kW
